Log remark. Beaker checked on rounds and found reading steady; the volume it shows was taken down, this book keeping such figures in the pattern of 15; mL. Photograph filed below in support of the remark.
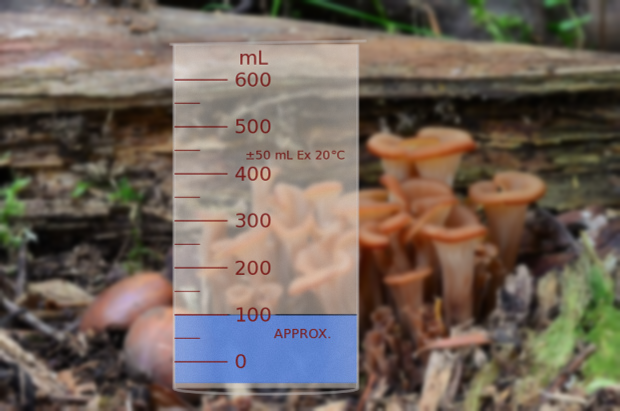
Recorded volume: 100; mL
